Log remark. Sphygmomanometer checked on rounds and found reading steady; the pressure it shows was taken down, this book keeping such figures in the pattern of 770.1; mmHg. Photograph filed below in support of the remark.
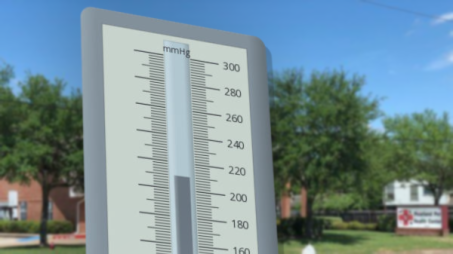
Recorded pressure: 210; mmHg
